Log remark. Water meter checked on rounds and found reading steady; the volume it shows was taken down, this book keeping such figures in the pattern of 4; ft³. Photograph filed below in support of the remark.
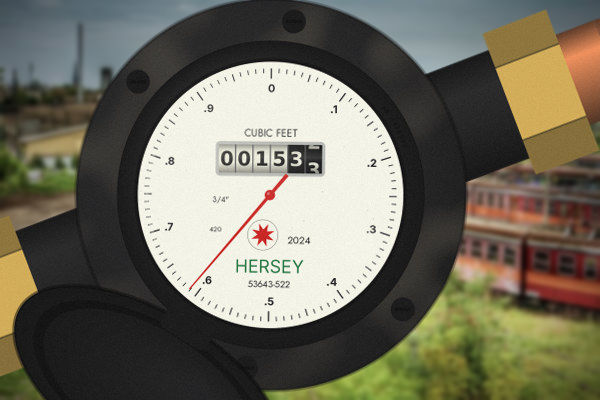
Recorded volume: 1532.61; ft³
